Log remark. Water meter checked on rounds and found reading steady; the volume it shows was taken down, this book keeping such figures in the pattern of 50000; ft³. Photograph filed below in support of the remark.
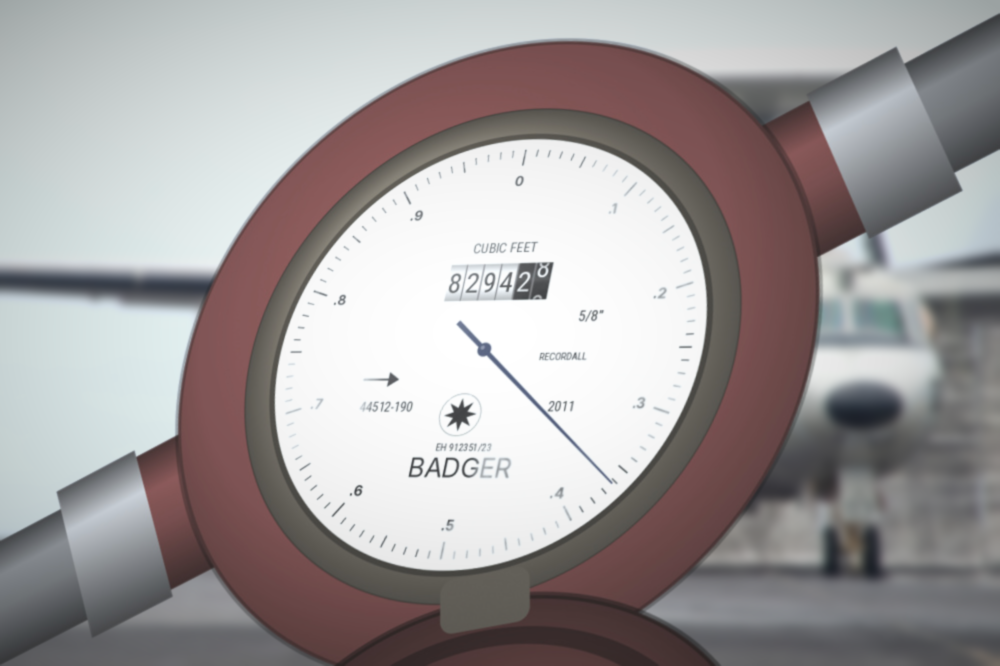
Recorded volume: 829428.36; ft³
